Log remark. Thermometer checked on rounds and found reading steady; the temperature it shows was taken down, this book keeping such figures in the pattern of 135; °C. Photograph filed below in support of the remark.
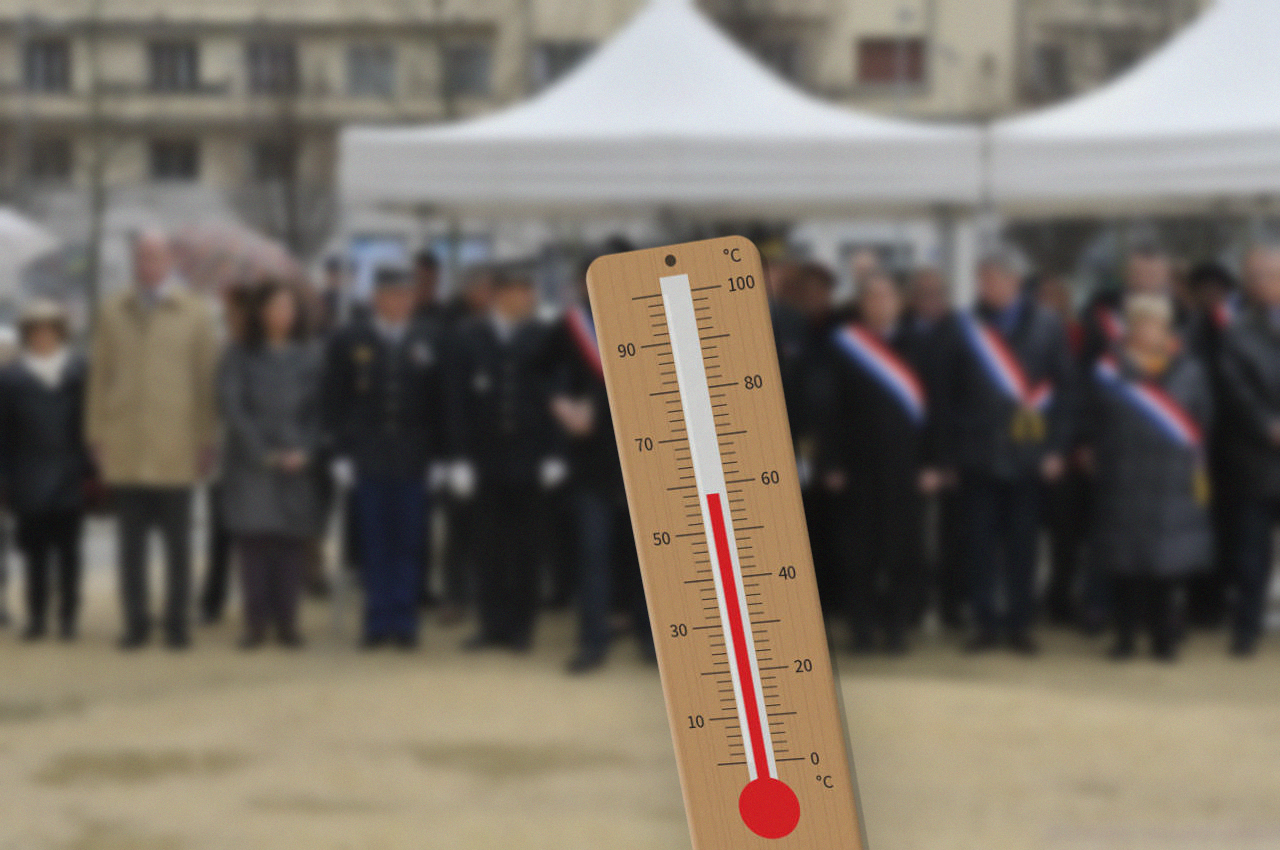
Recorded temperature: 58; °C
